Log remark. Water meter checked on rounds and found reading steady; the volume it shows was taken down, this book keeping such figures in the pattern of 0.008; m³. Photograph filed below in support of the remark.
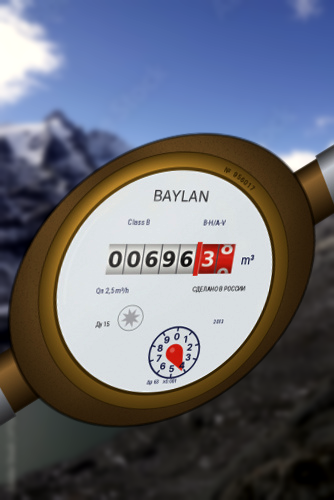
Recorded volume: 696.384; m³
